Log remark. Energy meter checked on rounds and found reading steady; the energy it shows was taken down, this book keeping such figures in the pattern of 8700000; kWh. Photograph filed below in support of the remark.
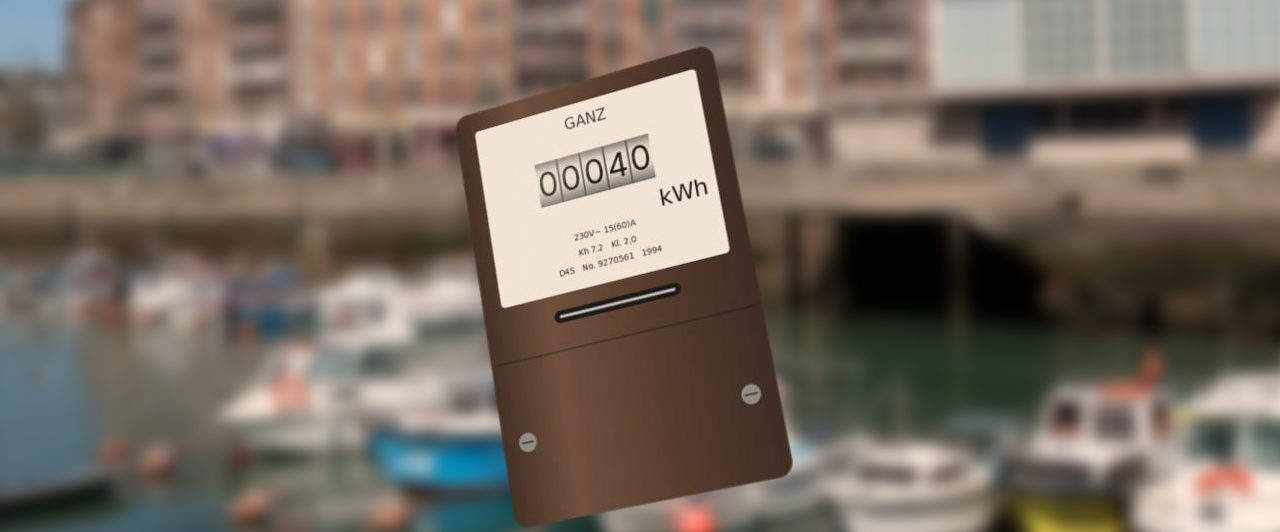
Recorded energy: 40; kWh
